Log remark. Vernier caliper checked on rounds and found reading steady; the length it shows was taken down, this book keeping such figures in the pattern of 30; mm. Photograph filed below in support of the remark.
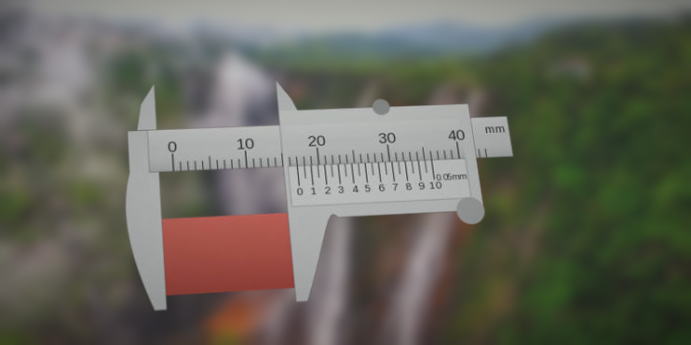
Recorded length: 17.0; mm
